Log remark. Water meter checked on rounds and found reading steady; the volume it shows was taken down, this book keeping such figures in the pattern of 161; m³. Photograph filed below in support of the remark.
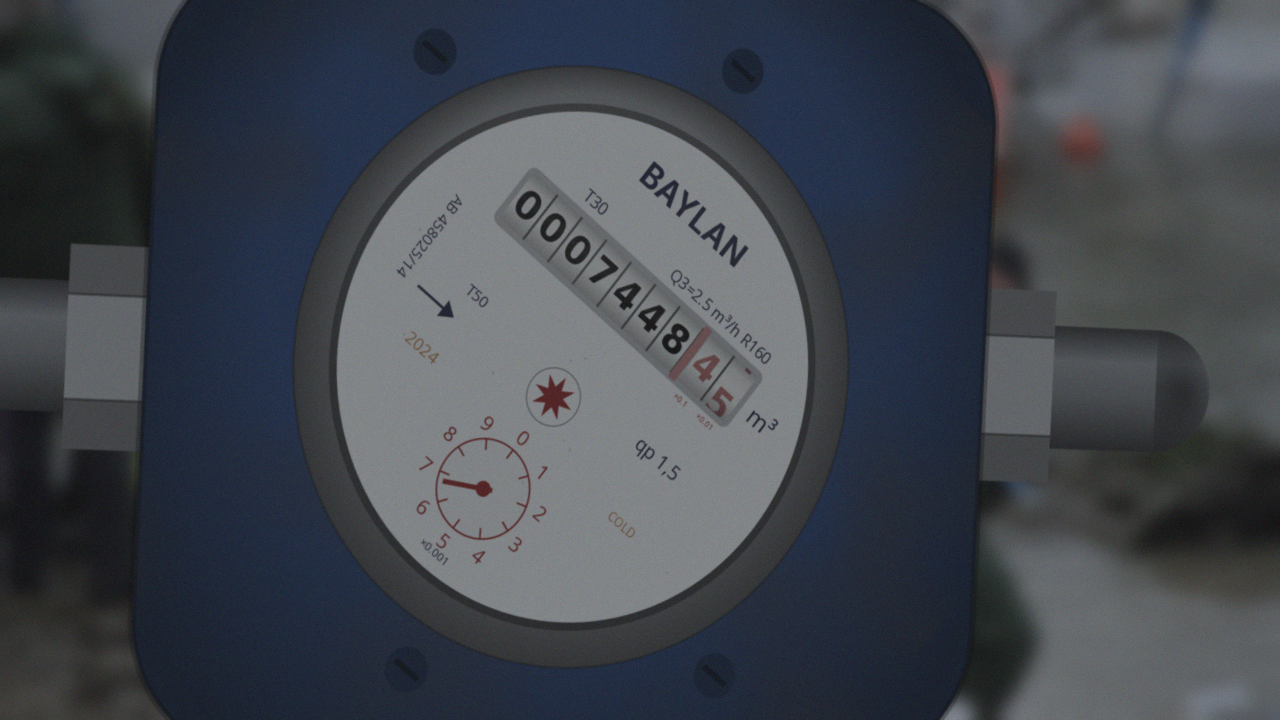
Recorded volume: 7448.446; m³
